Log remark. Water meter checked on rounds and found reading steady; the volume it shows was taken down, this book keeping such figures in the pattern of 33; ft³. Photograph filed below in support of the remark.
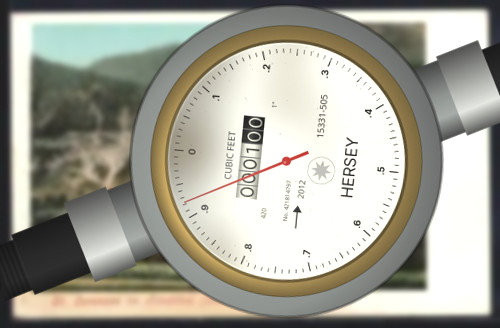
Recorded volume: 99.92; ft³
